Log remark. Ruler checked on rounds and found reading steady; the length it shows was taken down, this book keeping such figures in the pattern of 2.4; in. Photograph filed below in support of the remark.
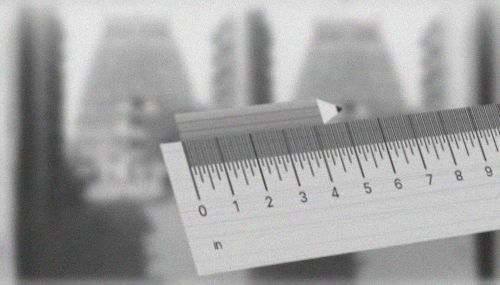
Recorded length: 5; in
